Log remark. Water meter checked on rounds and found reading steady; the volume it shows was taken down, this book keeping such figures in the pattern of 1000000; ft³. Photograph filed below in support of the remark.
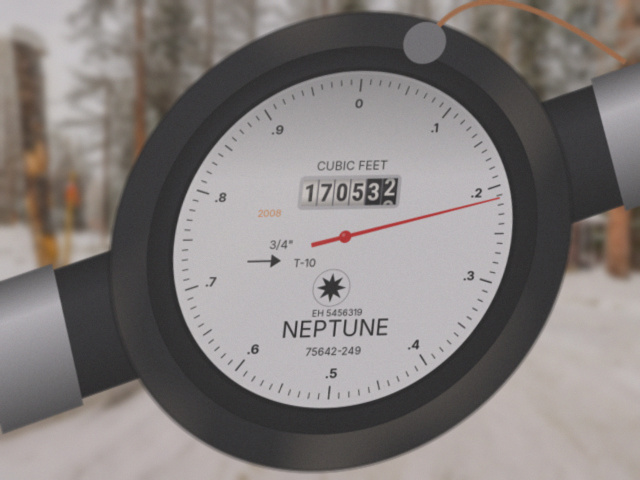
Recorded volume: 170532.21; ft³
